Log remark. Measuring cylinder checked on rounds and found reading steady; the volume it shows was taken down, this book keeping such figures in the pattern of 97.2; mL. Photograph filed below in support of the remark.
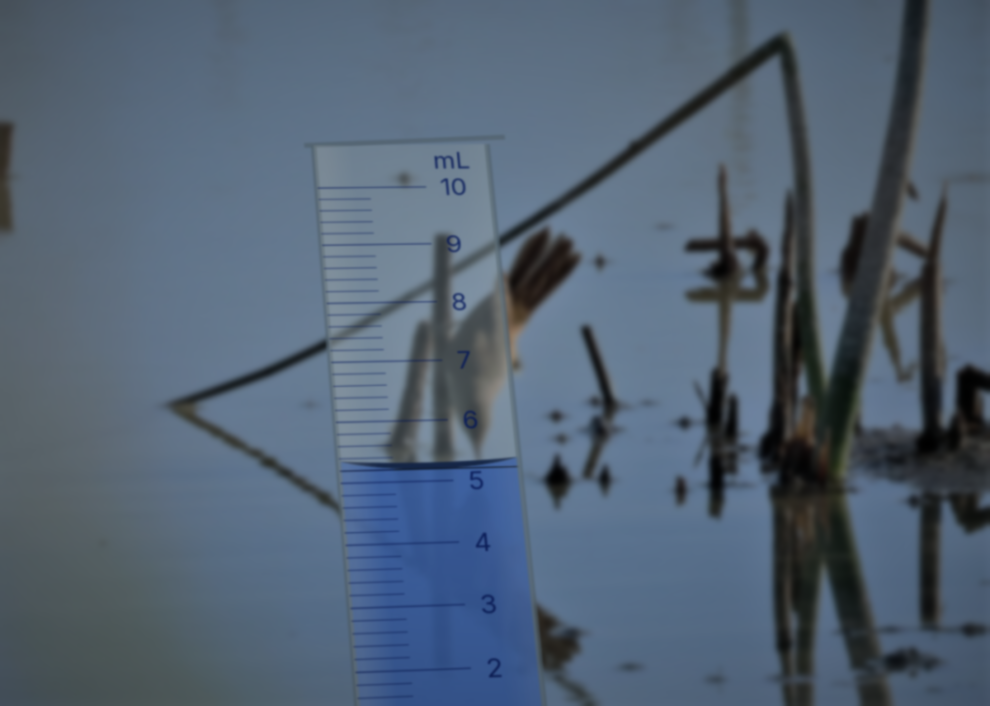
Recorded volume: 5.2; mL
